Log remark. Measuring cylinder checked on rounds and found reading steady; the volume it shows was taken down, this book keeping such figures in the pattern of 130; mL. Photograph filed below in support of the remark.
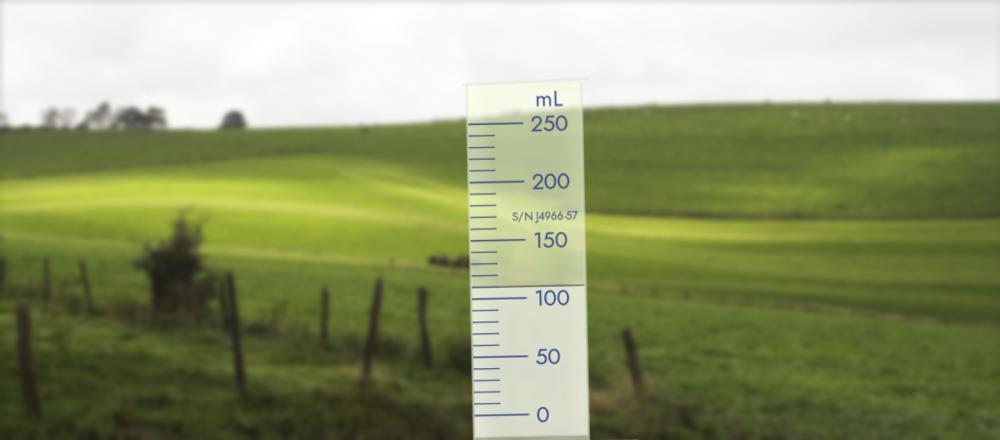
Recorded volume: 110; mL
